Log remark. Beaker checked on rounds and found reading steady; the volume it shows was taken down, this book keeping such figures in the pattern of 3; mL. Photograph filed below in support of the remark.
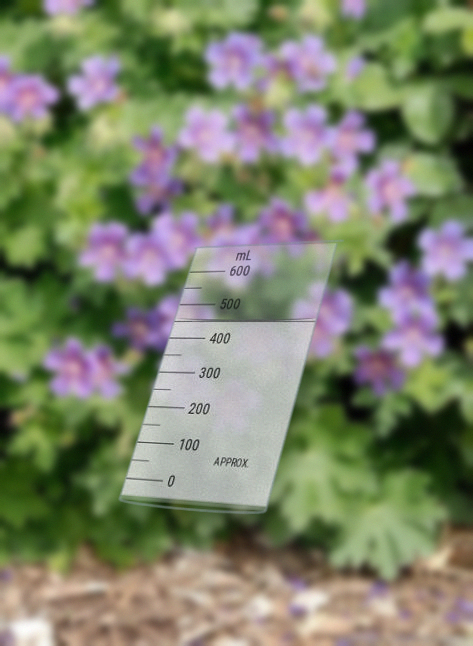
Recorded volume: 450; mL
